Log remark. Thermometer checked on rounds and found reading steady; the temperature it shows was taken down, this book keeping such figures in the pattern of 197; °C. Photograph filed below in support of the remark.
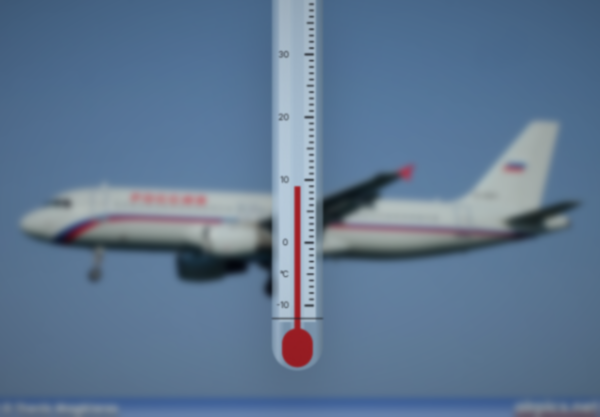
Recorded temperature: 9; °C
